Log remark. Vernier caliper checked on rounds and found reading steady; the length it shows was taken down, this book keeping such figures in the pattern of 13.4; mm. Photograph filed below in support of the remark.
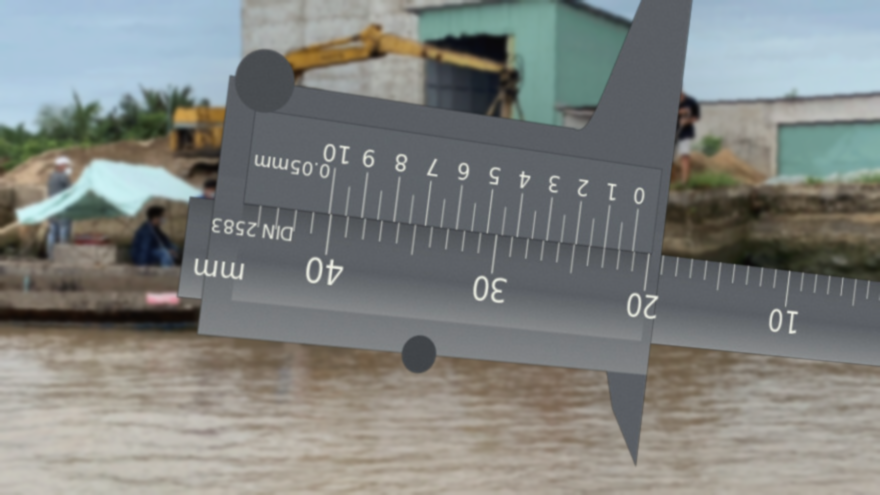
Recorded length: 21.1; mm
